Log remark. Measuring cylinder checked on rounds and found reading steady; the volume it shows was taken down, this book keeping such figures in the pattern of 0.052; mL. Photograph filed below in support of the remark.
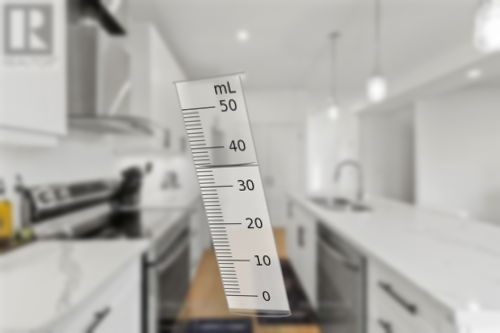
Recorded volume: 35; mL
